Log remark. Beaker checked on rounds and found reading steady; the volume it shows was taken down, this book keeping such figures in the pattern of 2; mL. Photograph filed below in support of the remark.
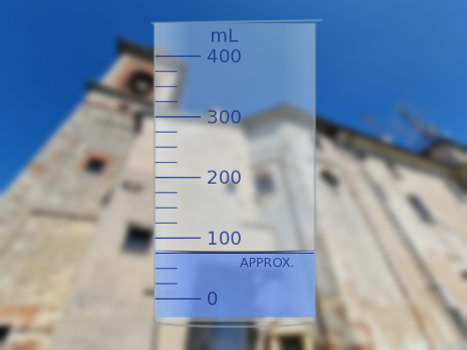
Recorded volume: 75; mL
